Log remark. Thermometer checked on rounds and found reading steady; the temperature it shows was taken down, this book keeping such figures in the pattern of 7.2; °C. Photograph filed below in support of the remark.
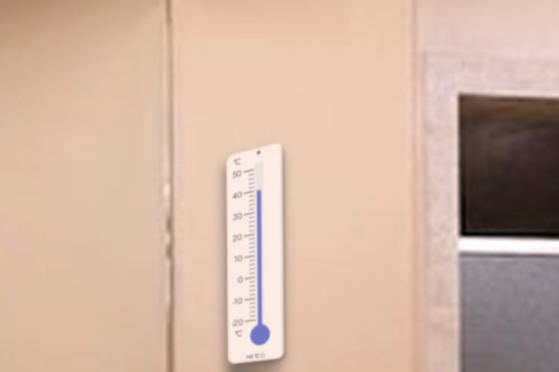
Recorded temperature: 40; °C
